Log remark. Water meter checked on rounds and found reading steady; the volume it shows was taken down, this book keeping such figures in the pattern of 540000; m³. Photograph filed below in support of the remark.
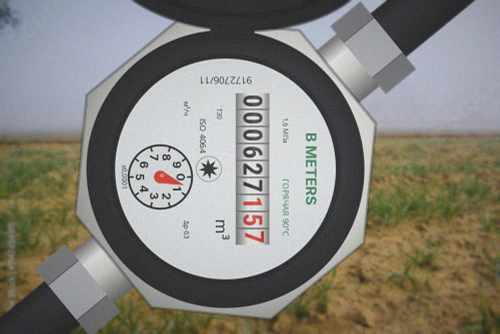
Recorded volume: 627.1570; m³
